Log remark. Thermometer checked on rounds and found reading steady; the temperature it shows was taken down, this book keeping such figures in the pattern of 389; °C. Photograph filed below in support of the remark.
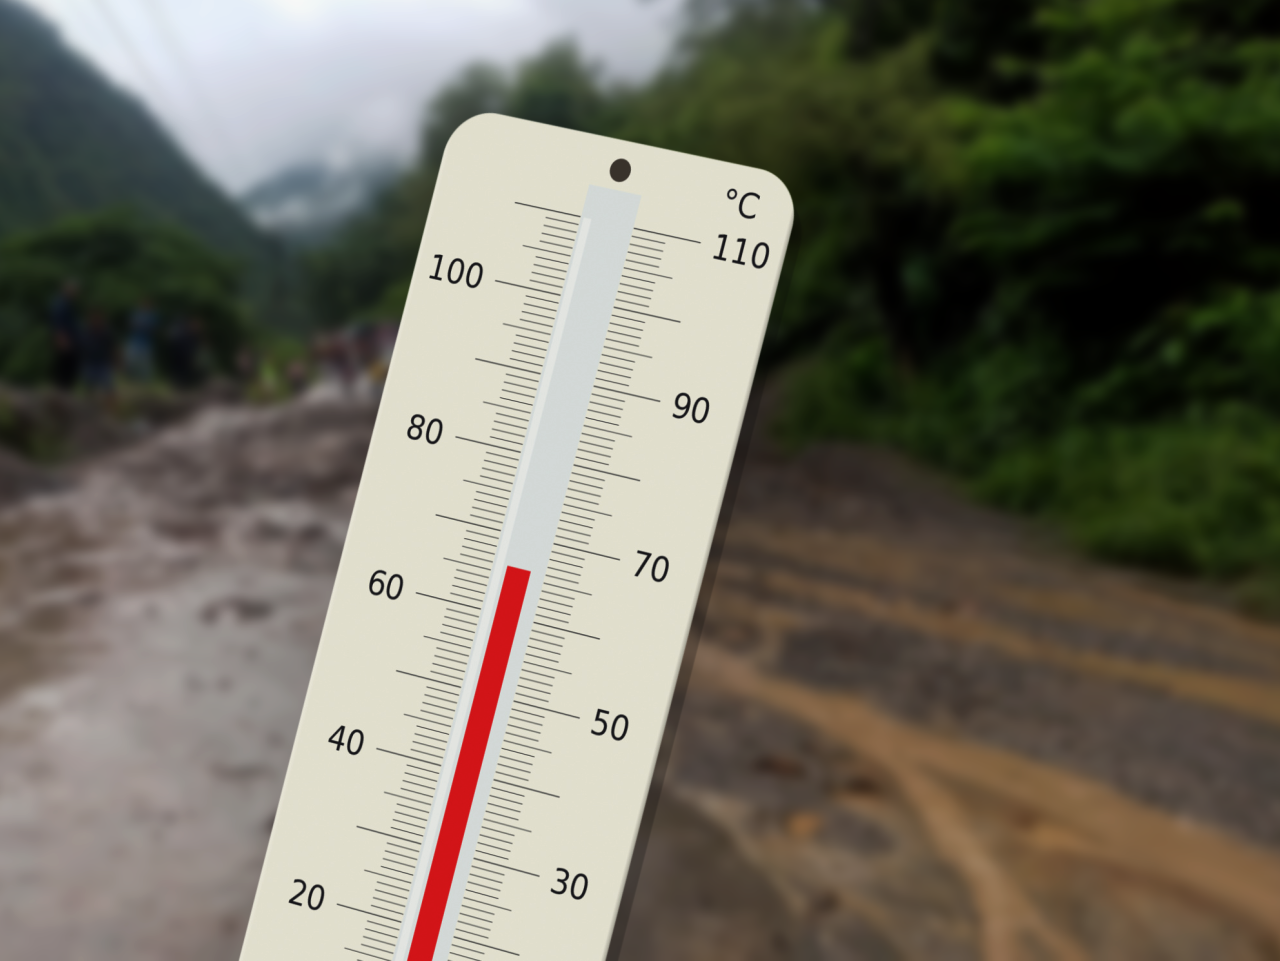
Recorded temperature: 66; °C
